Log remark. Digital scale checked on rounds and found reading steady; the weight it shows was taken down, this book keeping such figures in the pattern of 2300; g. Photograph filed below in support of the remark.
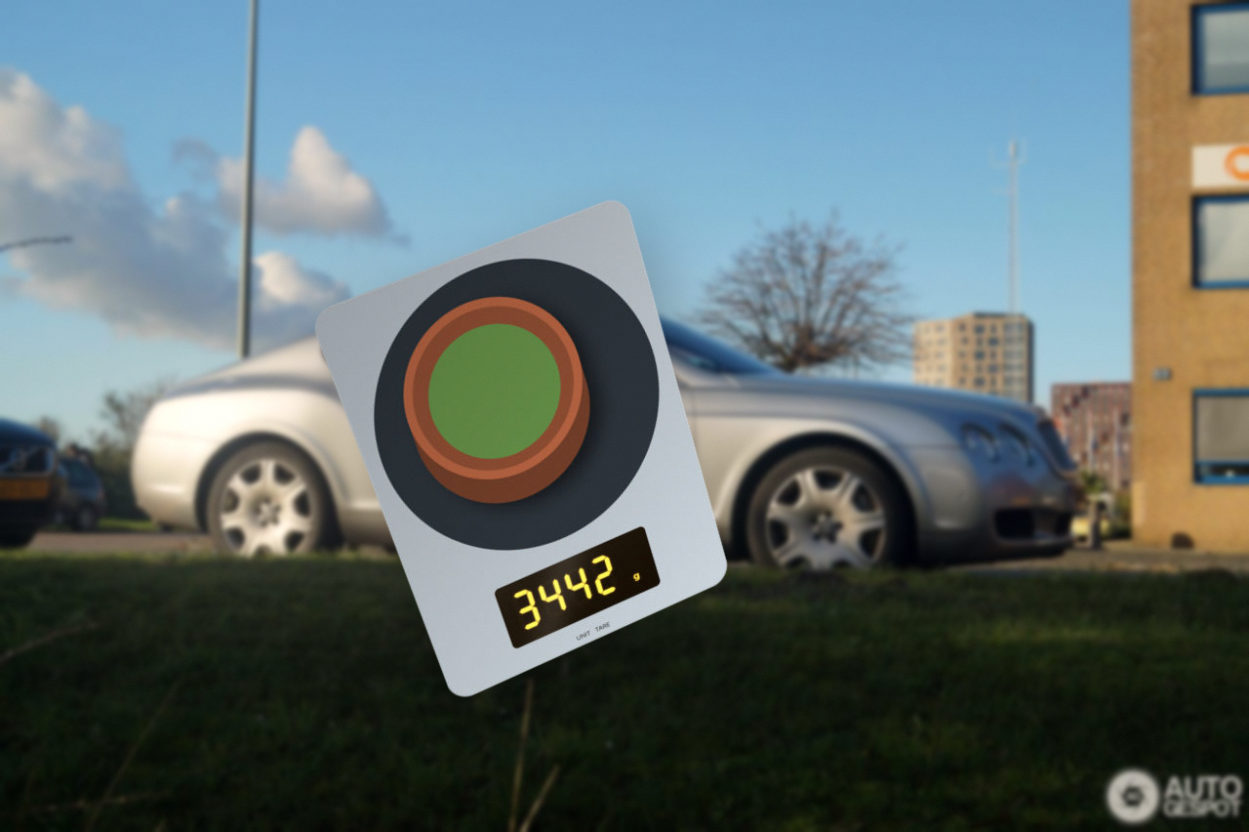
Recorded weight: 3442; g
